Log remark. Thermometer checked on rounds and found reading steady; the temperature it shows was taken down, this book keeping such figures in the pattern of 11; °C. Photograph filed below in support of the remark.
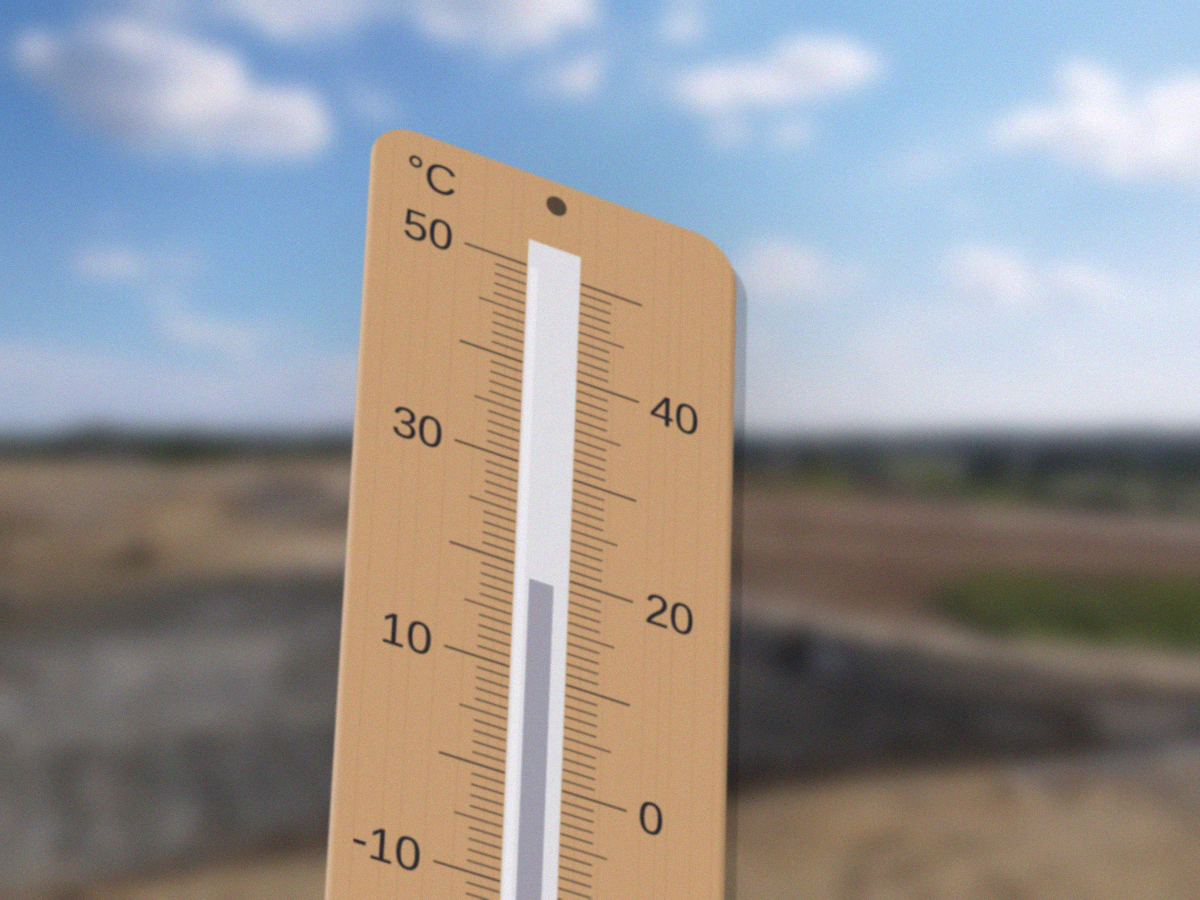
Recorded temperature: 19; °C
